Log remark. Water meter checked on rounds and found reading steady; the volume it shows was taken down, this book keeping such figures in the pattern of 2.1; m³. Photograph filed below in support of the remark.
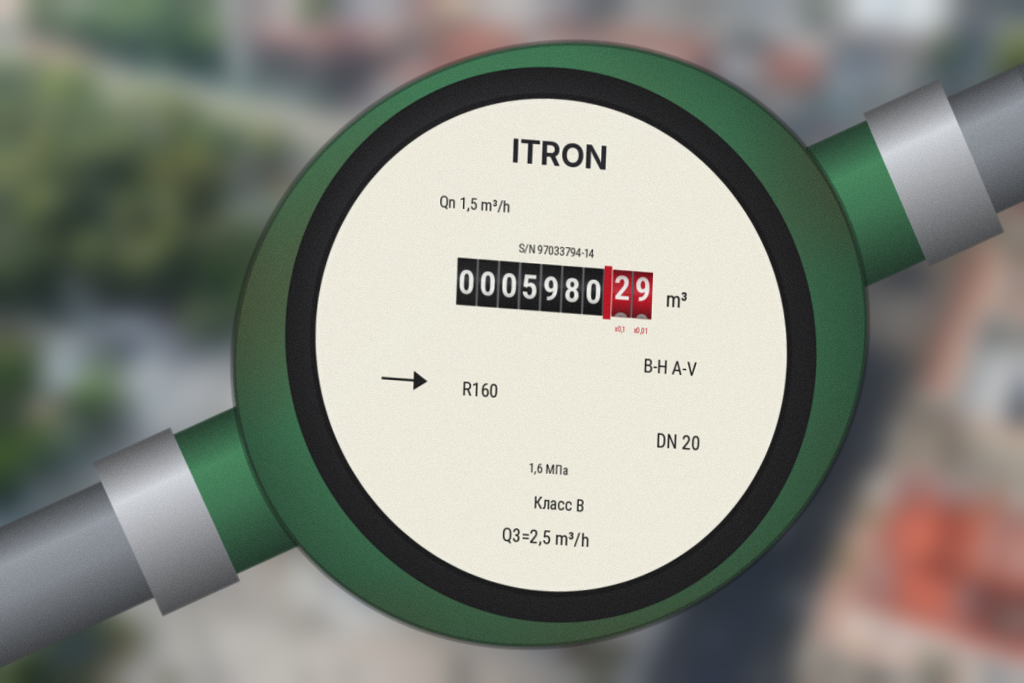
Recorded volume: 5980.29; m³
